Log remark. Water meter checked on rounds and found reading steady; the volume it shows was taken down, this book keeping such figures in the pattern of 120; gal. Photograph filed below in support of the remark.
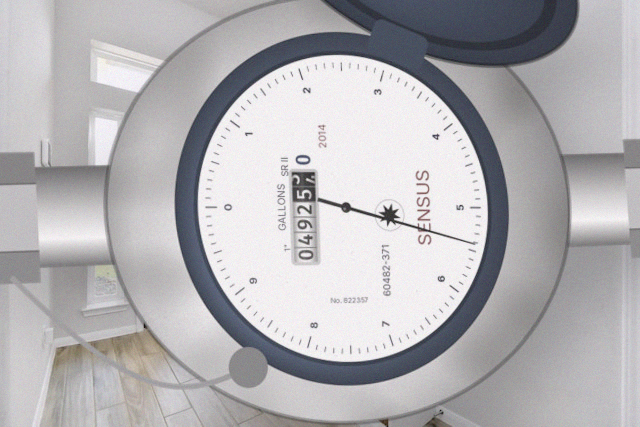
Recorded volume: 492535.4; gal
